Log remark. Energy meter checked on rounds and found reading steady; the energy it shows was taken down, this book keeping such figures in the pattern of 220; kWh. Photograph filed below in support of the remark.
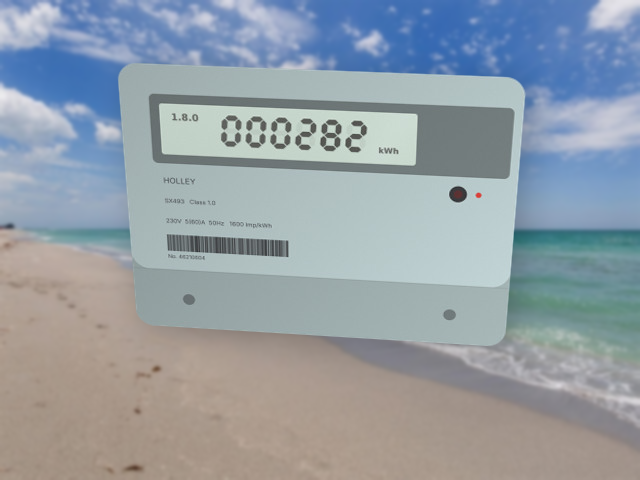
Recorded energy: 282; kWh
